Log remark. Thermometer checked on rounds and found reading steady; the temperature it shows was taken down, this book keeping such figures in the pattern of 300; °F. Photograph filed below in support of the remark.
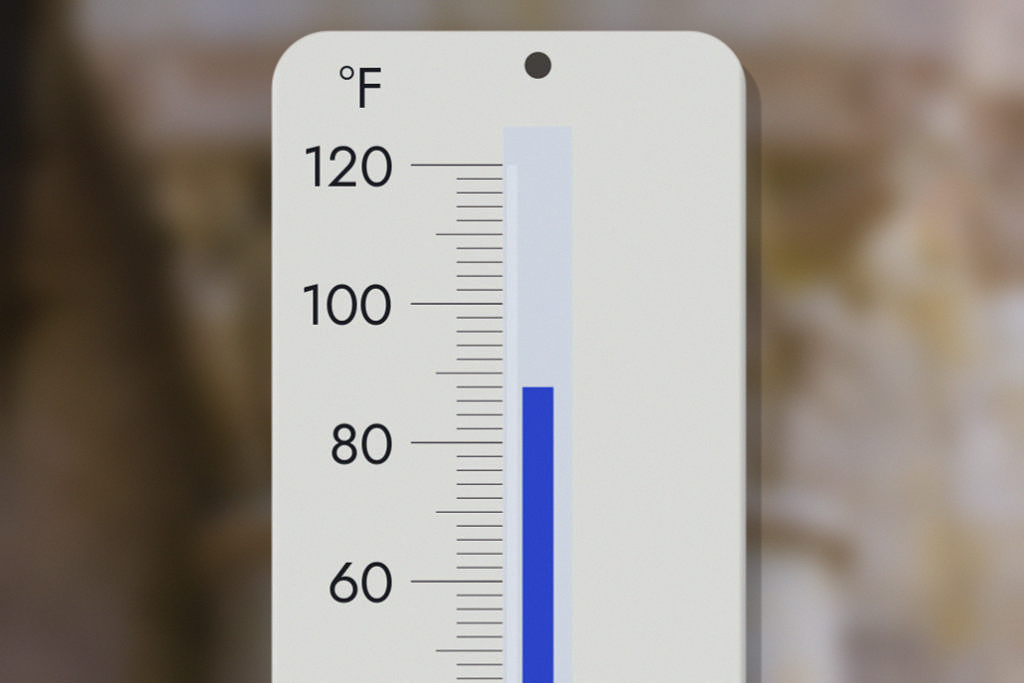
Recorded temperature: 88; °F
